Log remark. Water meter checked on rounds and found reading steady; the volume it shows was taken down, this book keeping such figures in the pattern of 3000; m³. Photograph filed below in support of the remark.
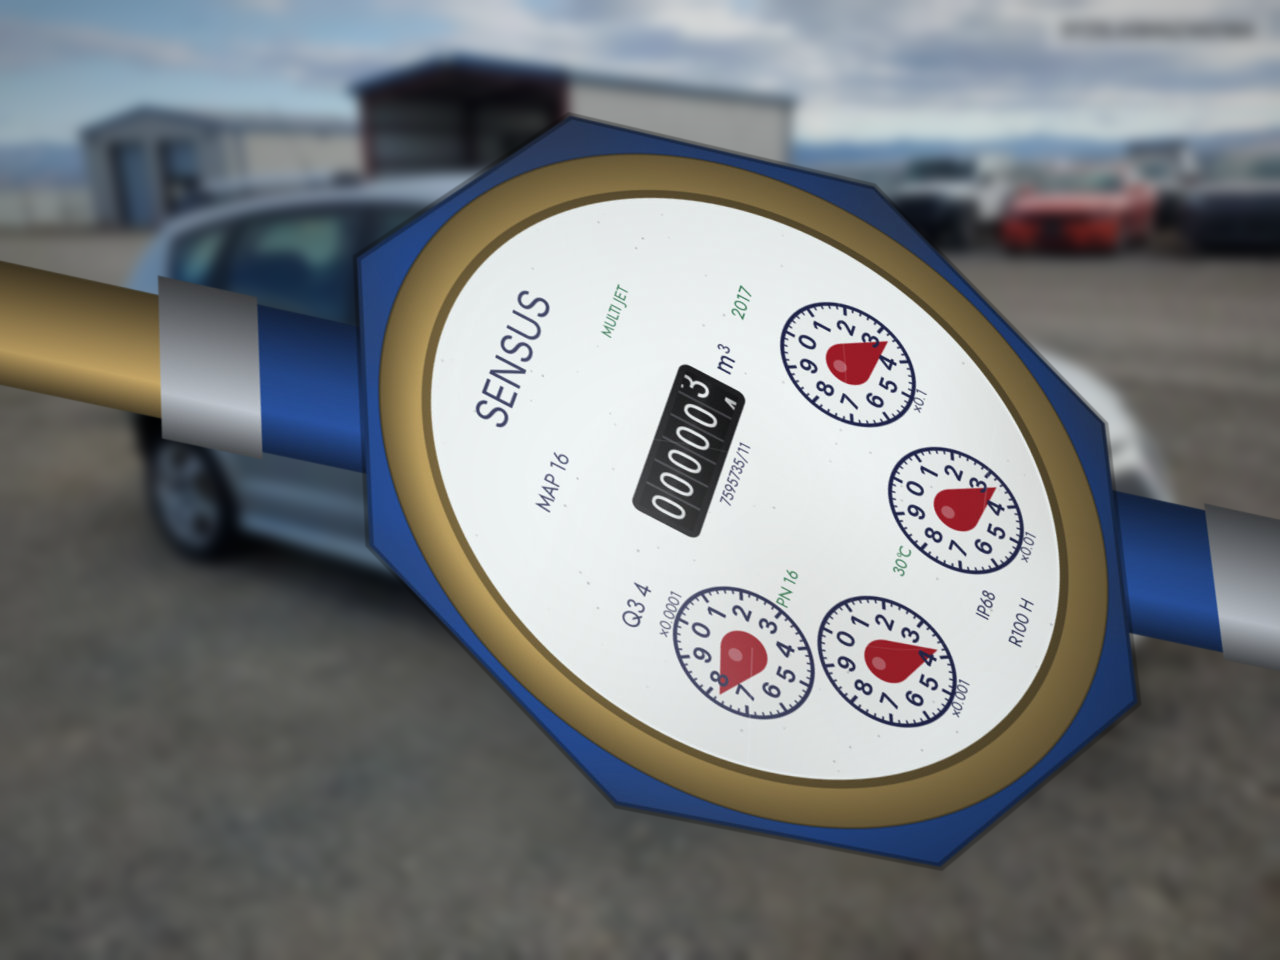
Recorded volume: 3.3337; m³
